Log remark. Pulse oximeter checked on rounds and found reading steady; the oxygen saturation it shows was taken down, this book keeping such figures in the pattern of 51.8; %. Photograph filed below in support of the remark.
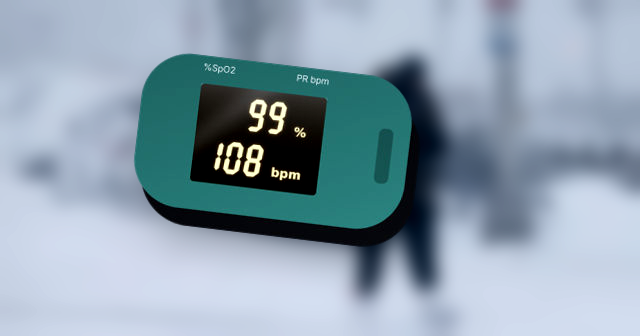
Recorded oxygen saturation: 99; %
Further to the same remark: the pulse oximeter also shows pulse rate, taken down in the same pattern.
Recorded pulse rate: 108; bpm
